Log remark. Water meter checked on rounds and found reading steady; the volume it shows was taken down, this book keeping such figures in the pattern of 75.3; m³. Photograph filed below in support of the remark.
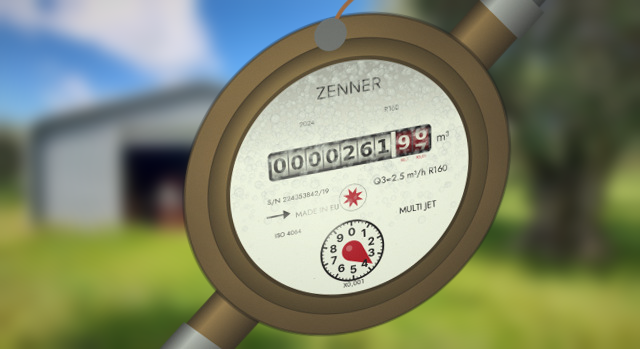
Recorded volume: 261.963; m³
